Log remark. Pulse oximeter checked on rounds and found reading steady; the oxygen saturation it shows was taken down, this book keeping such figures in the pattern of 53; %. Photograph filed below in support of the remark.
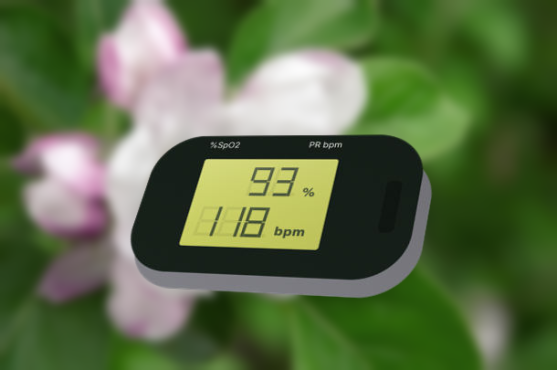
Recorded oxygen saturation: 93; %
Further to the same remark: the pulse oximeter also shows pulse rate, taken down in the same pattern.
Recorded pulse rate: 118; bpm
